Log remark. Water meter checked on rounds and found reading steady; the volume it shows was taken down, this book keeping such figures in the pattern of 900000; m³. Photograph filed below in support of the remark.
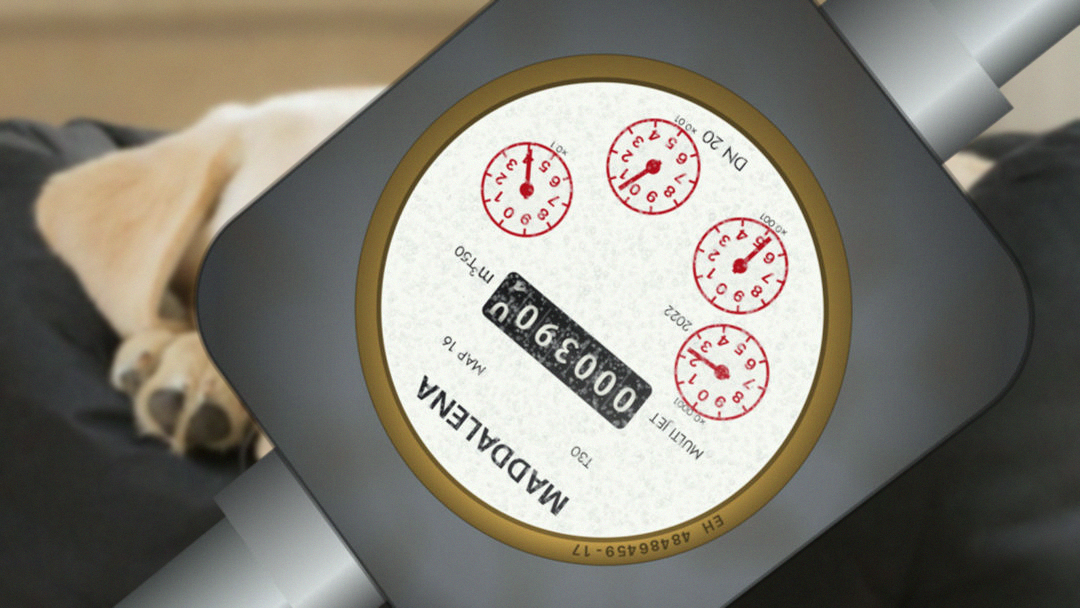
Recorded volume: 3900.4052; m³
